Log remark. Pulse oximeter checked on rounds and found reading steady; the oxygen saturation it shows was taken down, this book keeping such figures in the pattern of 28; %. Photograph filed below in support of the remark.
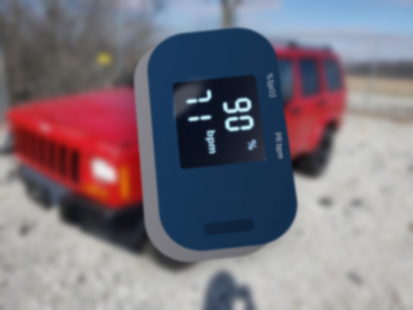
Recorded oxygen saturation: 90; %
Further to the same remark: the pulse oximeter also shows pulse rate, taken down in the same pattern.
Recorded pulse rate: 71; bpm
